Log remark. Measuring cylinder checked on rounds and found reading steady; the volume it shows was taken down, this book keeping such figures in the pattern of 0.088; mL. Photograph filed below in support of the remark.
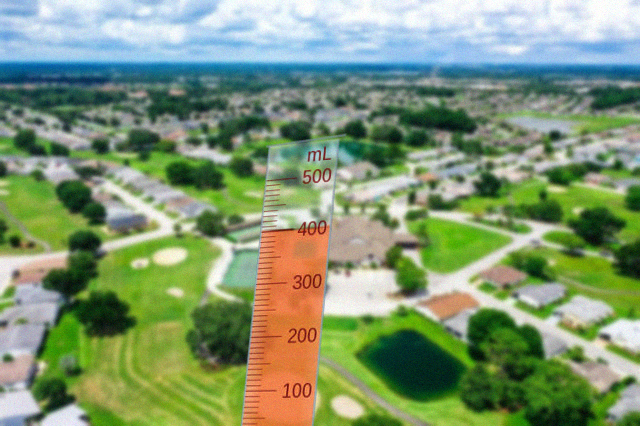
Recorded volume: 400; mL
